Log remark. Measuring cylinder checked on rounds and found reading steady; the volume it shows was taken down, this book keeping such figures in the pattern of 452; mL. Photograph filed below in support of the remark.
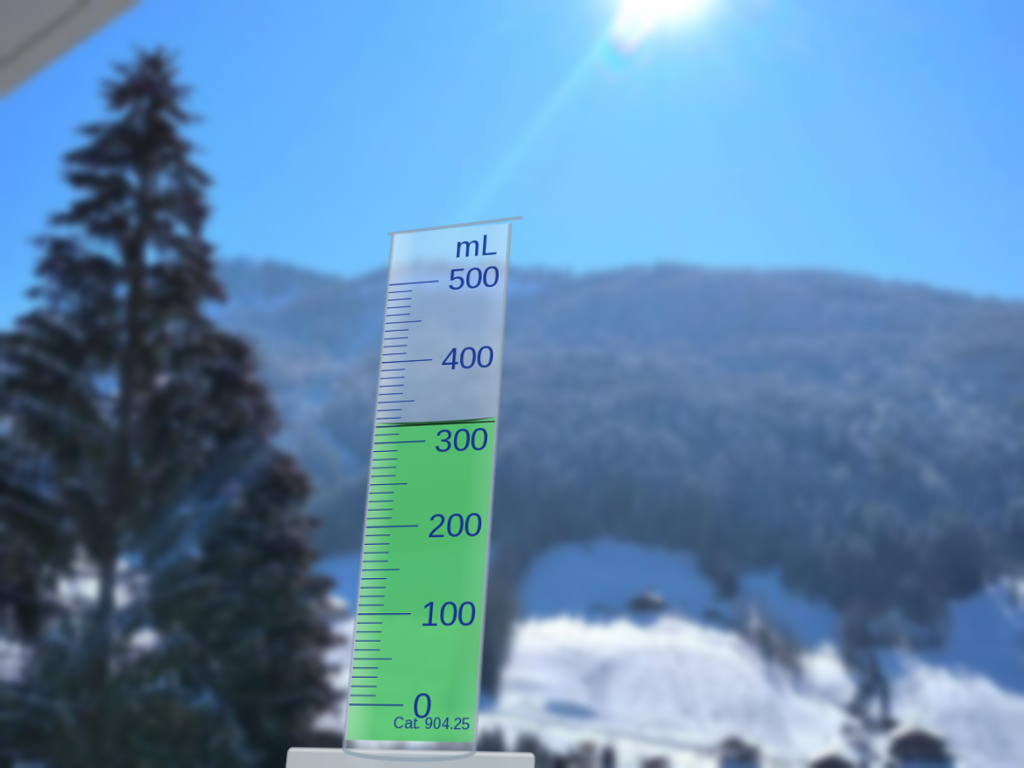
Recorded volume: 320; mL
